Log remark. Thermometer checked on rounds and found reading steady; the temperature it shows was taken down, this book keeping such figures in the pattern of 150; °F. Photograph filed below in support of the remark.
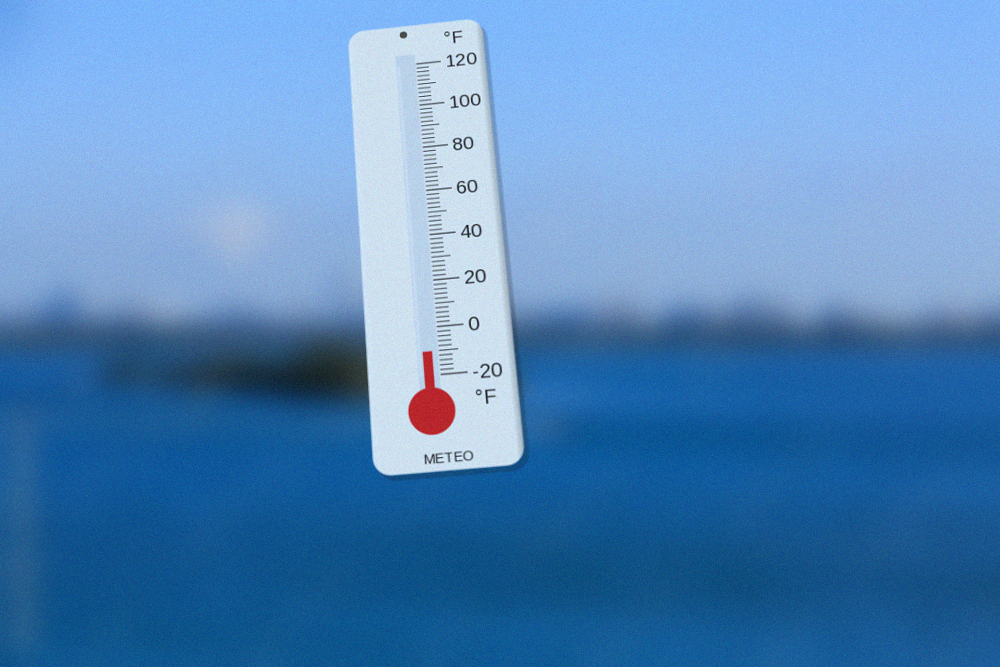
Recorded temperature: -10; °F
